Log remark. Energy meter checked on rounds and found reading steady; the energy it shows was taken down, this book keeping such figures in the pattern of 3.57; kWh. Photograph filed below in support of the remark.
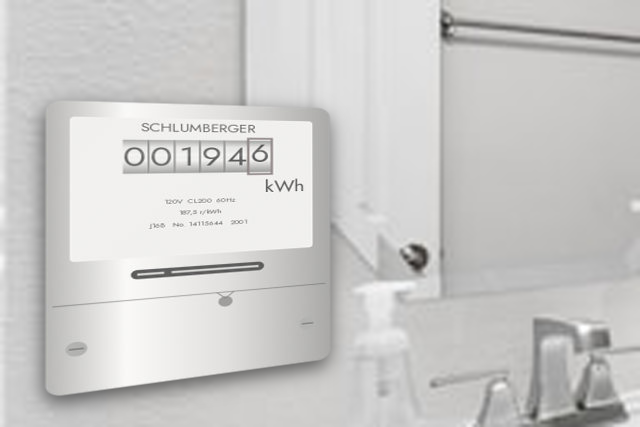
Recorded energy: 194.6; kWh
